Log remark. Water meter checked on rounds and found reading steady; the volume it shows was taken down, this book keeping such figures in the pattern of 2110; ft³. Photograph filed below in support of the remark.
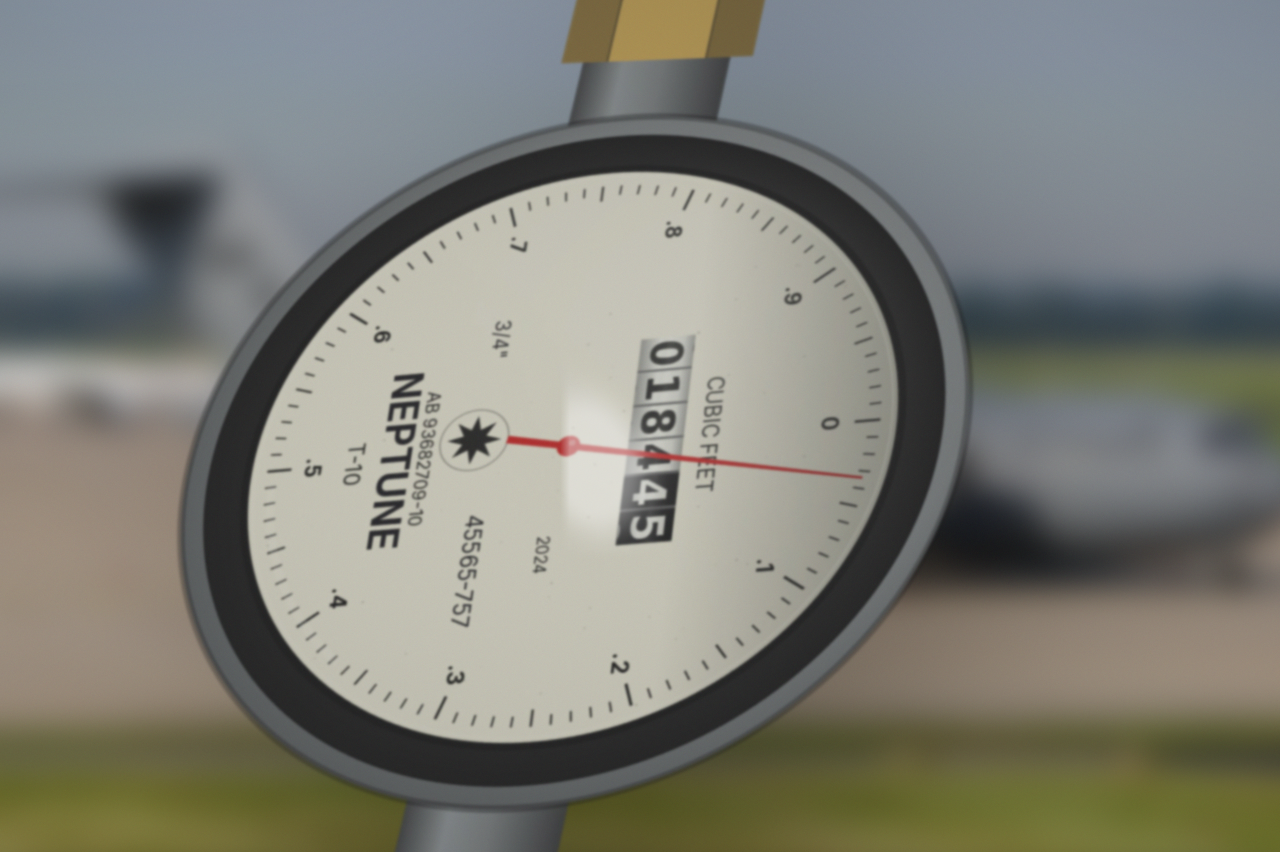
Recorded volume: 18445.03; ft³
